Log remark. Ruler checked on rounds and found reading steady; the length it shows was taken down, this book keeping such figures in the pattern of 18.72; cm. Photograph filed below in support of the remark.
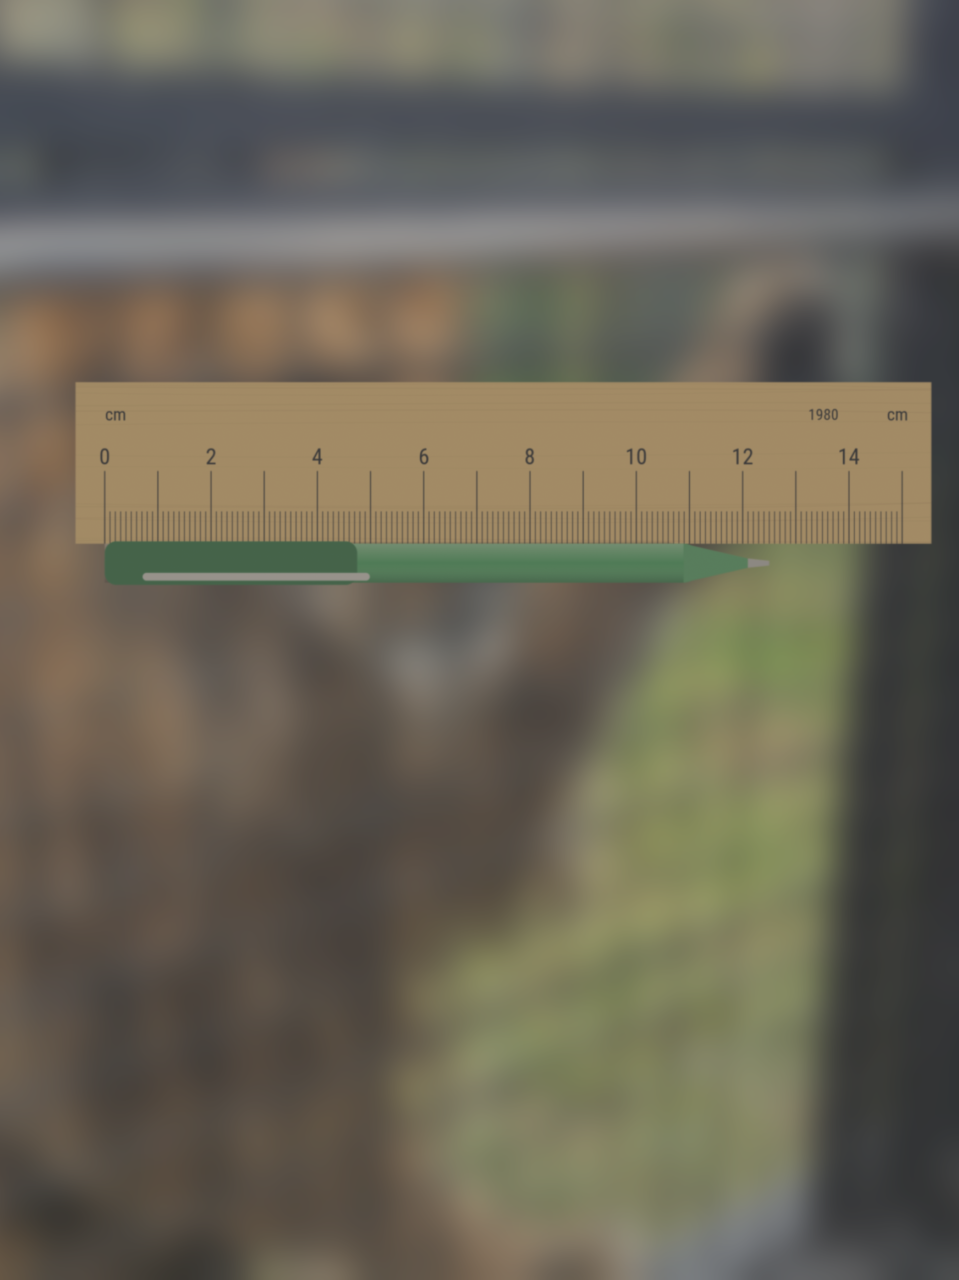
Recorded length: 12.5; cm
